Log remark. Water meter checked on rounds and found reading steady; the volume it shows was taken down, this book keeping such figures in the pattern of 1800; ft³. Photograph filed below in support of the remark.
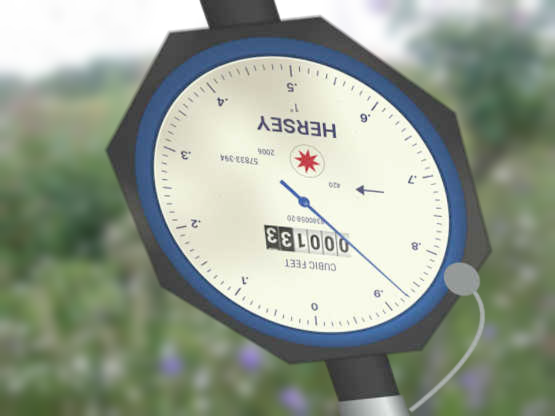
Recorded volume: 132.87; ft³
